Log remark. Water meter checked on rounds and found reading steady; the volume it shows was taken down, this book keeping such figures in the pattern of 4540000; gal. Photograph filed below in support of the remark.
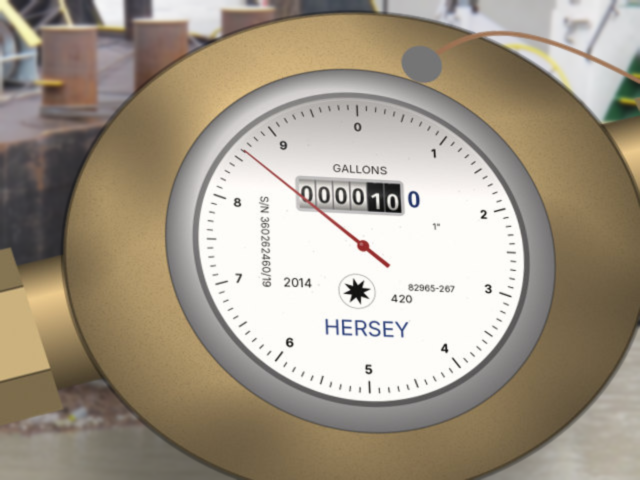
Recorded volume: 98.6; gal
